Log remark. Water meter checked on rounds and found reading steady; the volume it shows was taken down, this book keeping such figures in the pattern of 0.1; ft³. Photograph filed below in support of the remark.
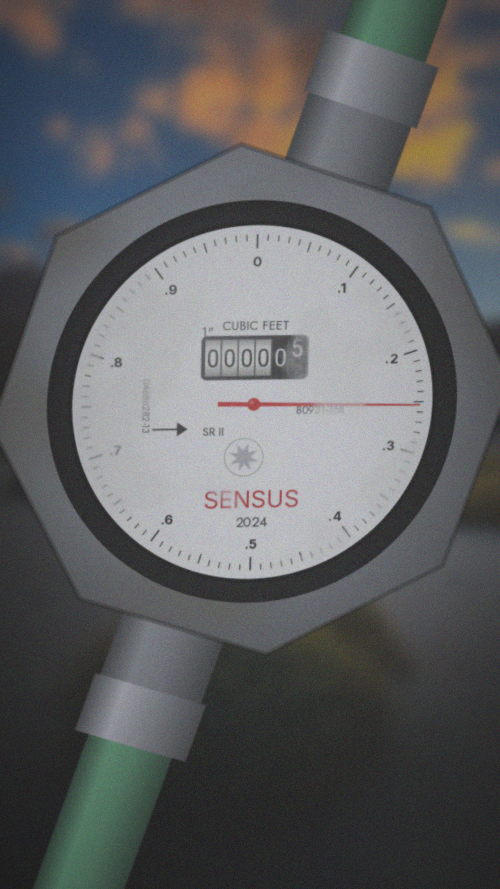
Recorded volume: 5.25; ft³
